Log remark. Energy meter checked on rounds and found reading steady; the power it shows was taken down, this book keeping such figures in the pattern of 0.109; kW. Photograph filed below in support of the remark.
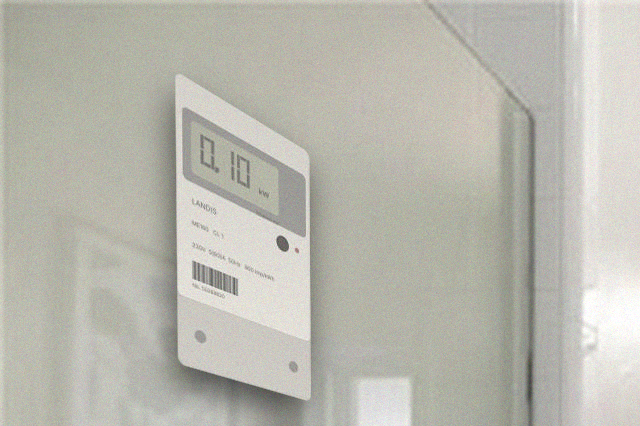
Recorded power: 0.10; kW
